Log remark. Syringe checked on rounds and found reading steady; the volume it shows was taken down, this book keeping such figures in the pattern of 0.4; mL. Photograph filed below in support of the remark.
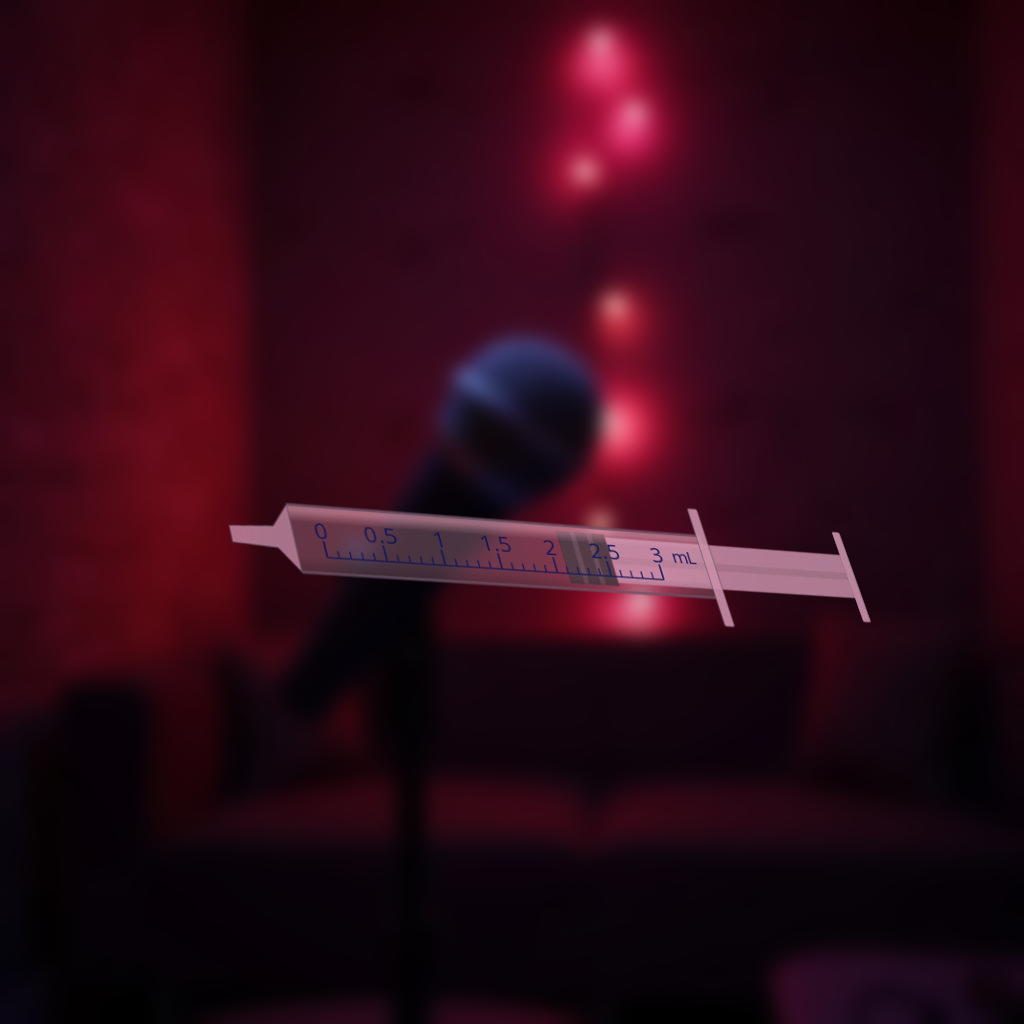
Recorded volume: 2.1; mL
